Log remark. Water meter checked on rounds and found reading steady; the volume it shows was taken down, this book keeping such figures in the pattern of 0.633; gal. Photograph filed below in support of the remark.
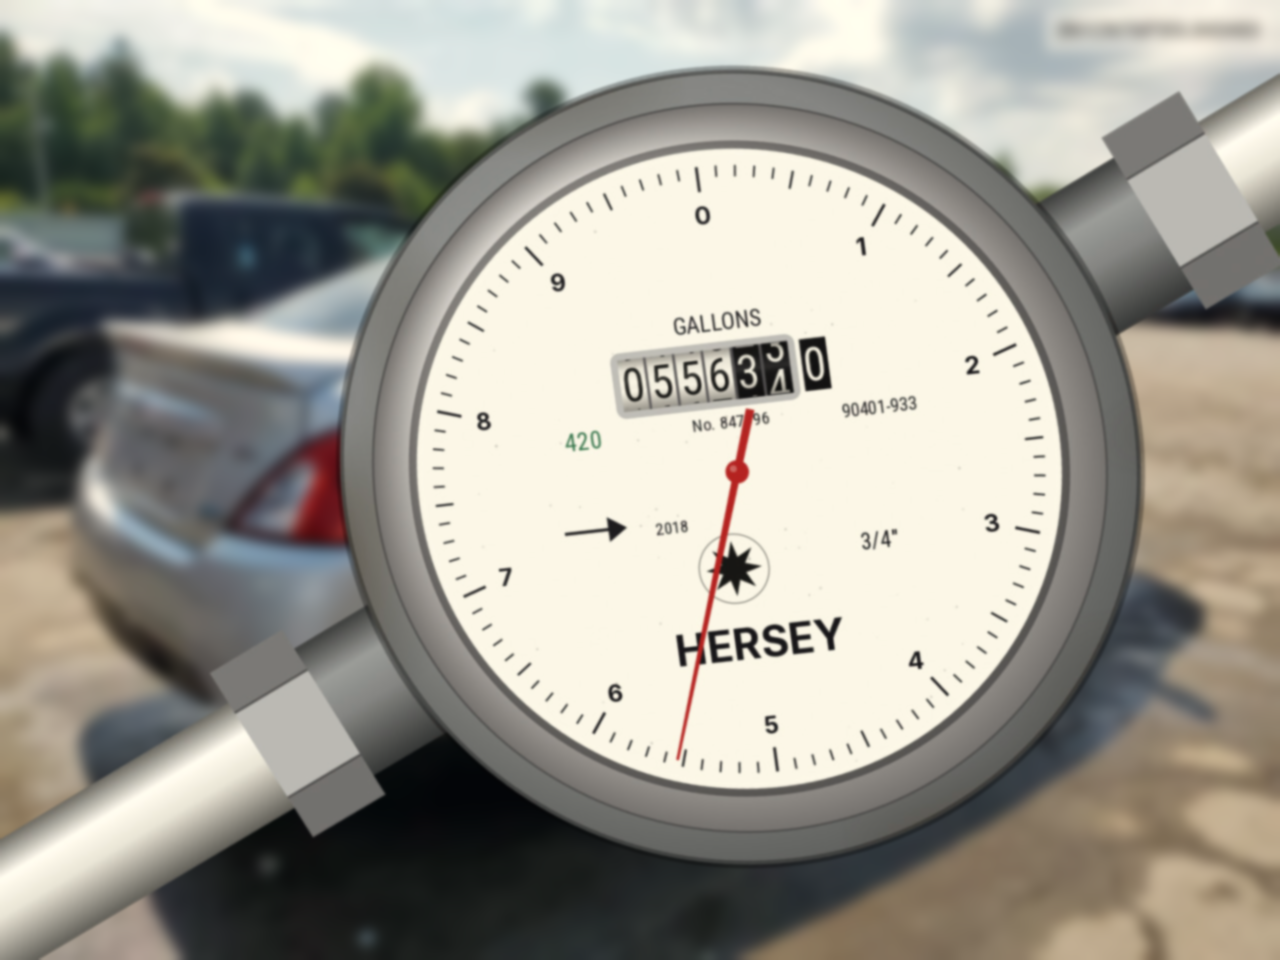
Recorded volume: 556335.5; gal
